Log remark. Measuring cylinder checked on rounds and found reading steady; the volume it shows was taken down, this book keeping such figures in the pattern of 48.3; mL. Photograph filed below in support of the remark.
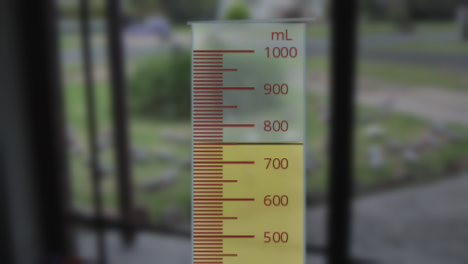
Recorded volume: 750; mL
